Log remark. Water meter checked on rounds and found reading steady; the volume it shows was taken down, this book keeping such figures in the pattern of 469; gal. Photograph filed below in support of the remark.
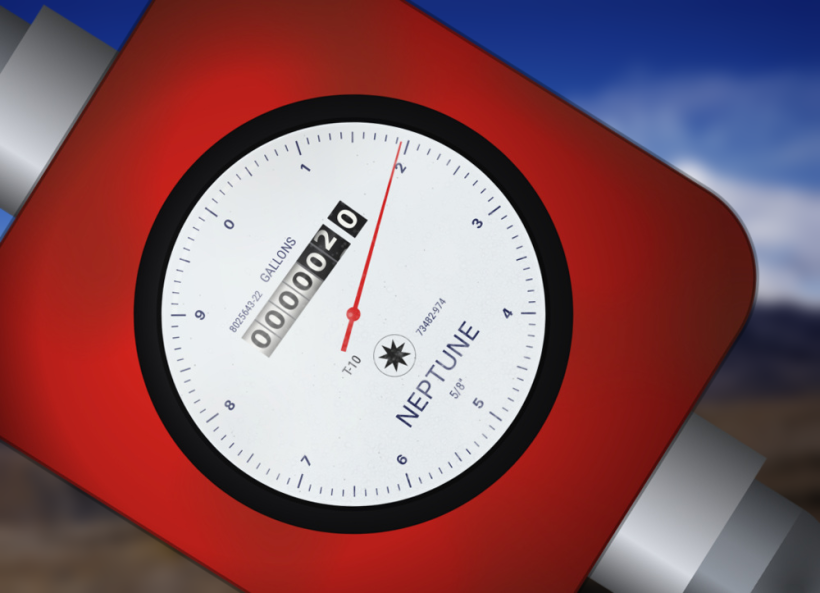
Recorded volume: 21.9; gal
